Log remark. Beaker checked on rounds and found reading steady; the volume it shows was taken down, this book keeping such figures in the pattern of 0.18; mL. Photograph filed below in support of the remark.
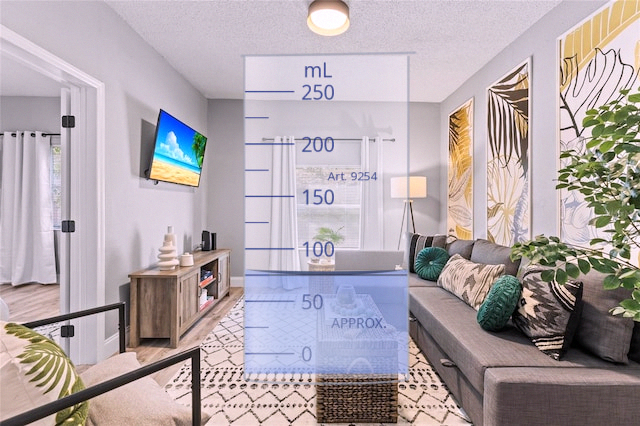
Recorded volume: 75; mL
